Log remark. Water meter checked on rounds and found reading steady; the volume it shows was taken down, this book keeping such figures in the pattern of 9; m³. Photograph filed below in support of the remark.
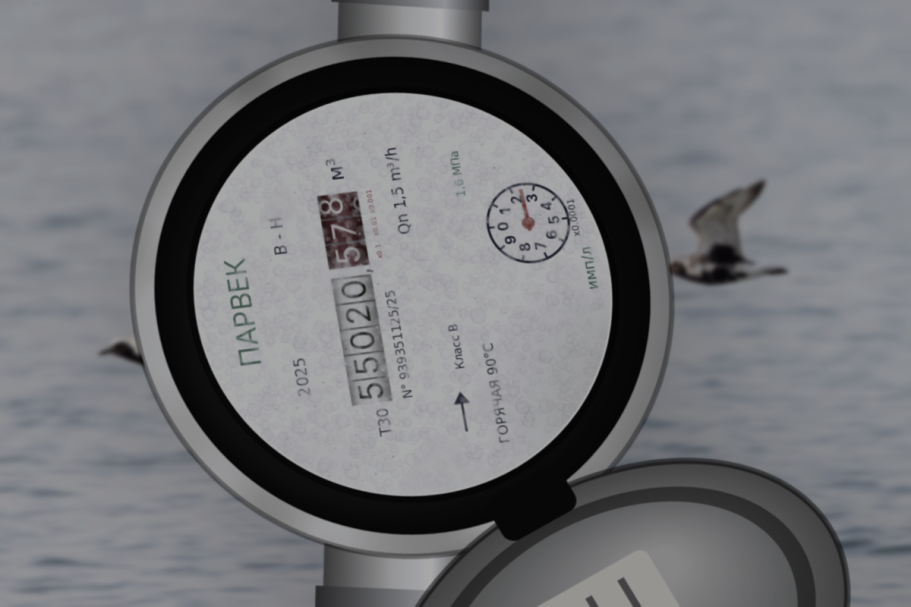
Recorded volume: 55020.5782; m³
